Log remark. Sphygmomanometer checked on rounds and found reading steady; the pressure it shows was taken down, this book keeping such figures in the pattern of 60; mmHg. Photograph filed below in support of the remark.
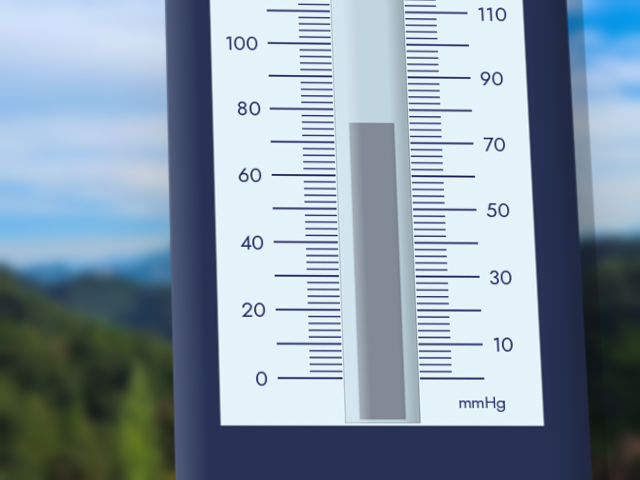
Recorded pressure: 76; mmHg
